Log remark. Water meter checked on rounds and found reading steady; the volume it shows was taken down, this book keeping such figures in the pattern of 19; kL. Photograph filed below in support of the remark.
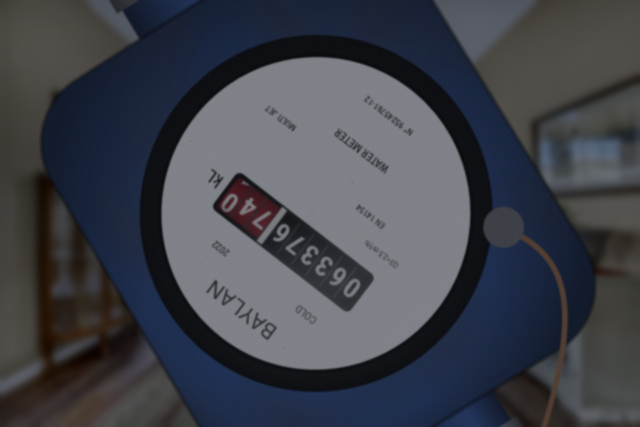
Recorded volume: 63376.740; kL
